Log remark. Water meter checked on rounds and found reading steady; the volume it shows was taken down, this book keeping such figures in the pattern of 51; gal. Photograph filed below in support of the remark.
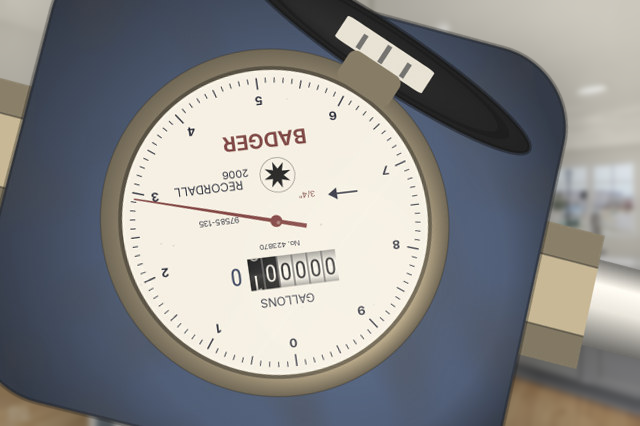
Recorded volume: 12.9; gal
